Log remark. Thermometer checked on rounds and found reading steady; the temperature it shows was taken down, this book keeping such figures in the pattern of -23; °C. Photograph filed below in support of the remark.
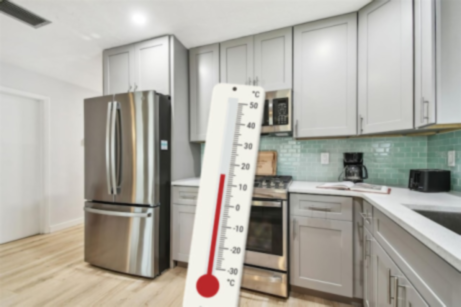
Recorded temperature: 15; °C
